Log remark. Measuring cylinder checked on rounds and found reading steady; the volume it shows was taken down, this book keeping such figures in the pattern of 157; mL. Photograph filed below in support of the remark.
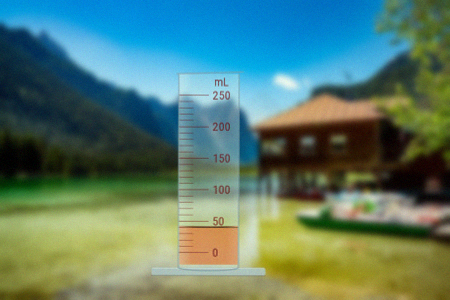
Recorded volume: 40; mL
